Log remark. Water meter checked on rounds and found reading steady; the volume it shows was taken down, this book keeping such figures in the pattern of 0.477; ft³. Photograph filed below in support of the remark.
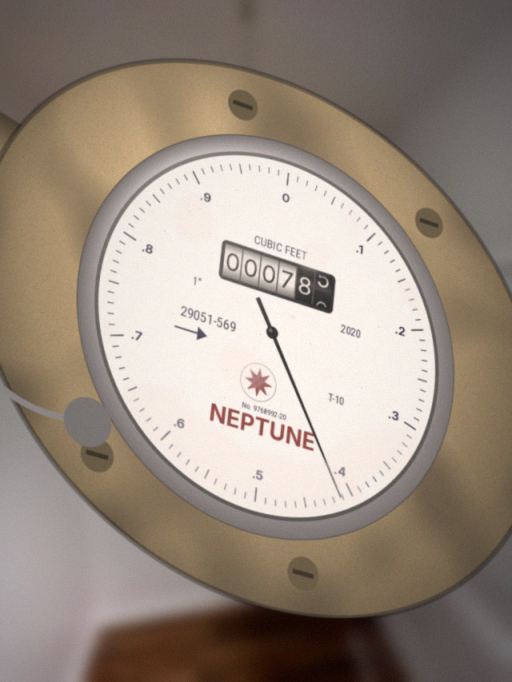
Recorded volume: 785.41; ft³
